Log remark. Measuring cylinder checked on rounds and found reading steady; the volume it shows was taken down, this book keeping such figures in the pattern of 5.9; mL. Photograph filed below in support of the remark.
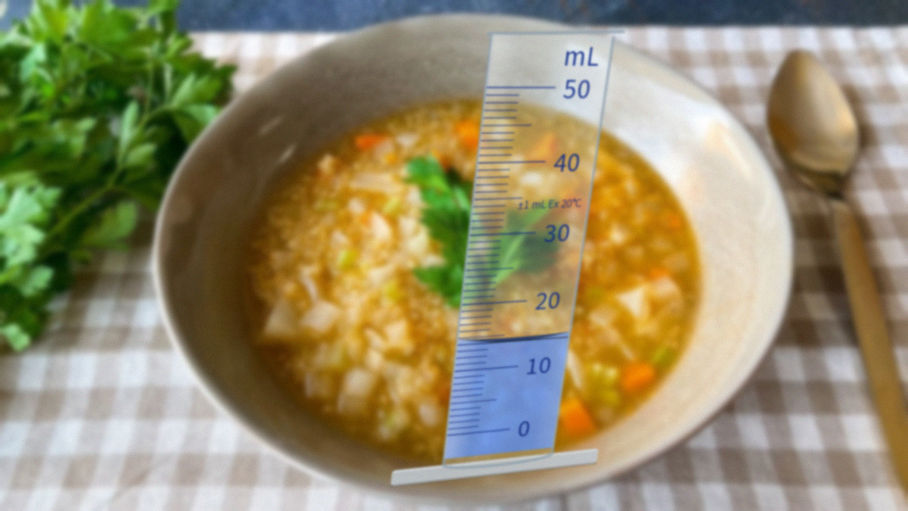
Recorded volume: 14; mL
